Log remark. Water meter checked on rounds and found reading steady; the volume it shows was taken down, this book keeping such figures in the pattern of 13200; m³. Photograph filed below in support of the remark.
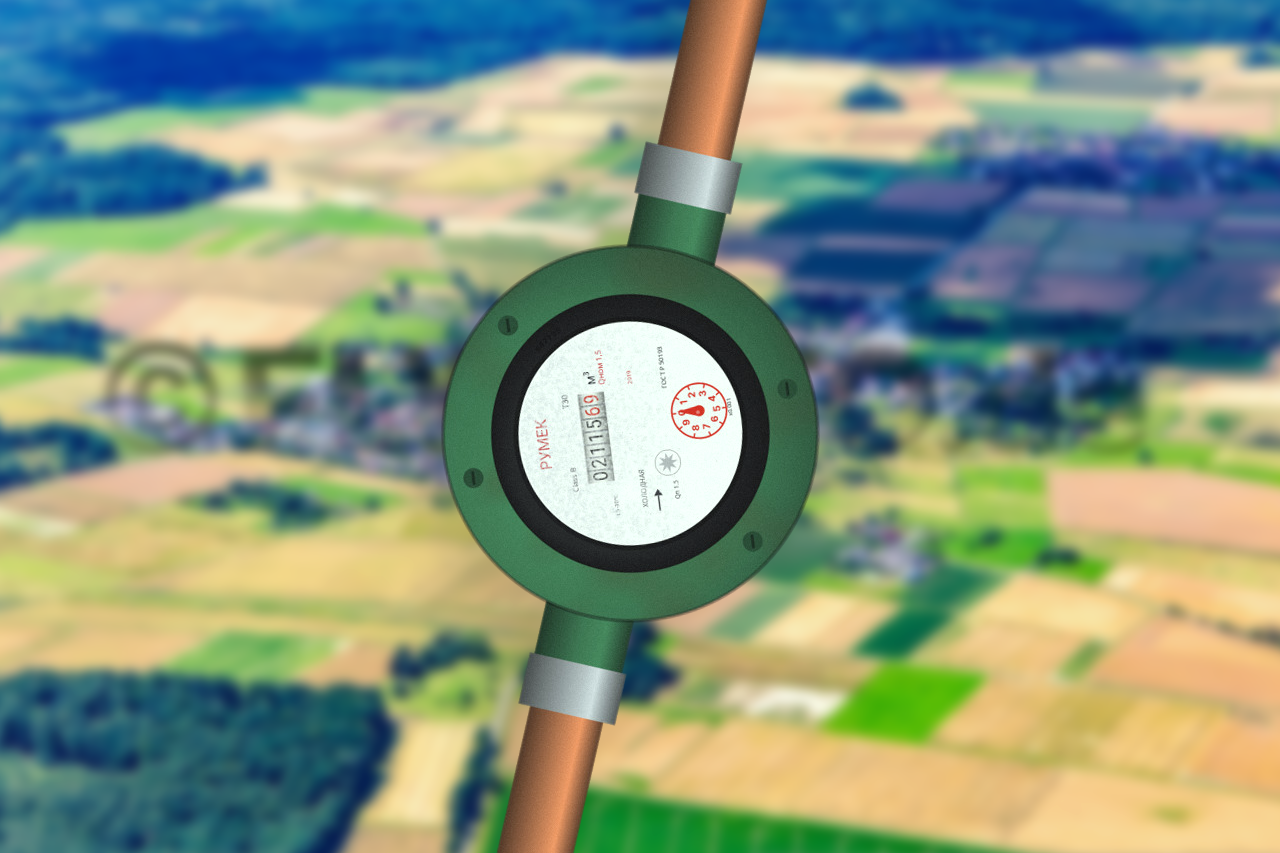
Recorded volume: 2115.690; m³
